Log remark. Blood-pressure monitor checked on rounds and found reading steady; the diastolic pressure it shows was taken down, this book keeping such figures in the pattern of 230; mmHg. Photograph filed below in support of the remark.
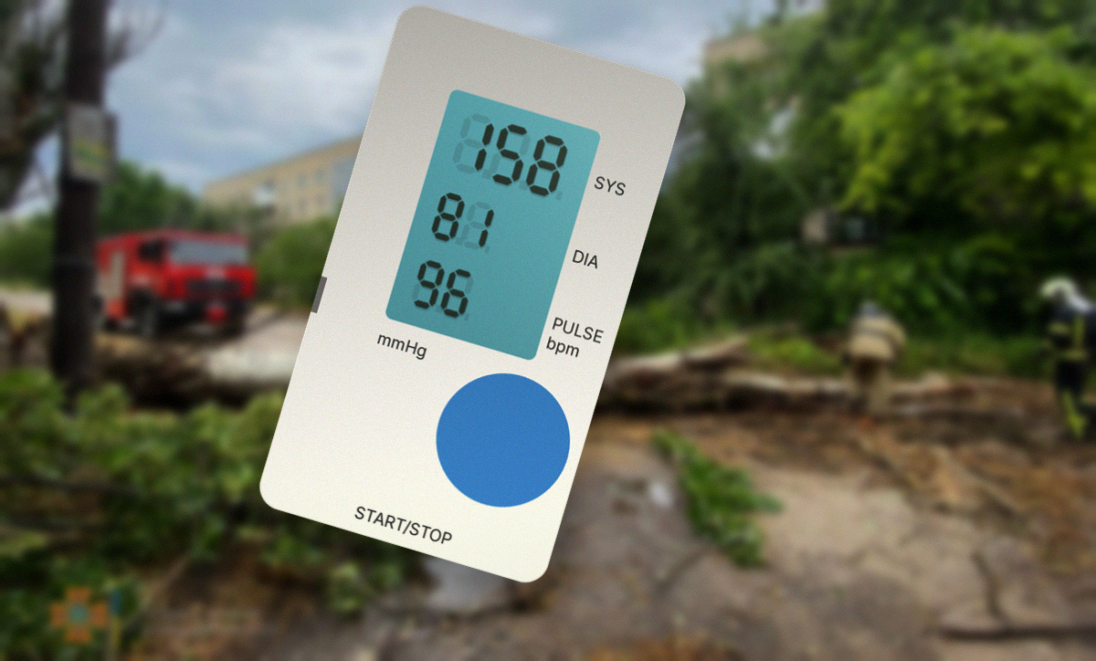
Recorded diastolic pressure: 81; mmHg
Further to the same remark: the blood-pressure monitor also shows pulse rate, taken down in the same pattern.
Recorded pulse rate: 96; bpm
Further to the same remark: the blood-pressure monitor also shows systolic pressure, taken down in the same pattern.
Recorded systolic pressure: 158; mmHg
